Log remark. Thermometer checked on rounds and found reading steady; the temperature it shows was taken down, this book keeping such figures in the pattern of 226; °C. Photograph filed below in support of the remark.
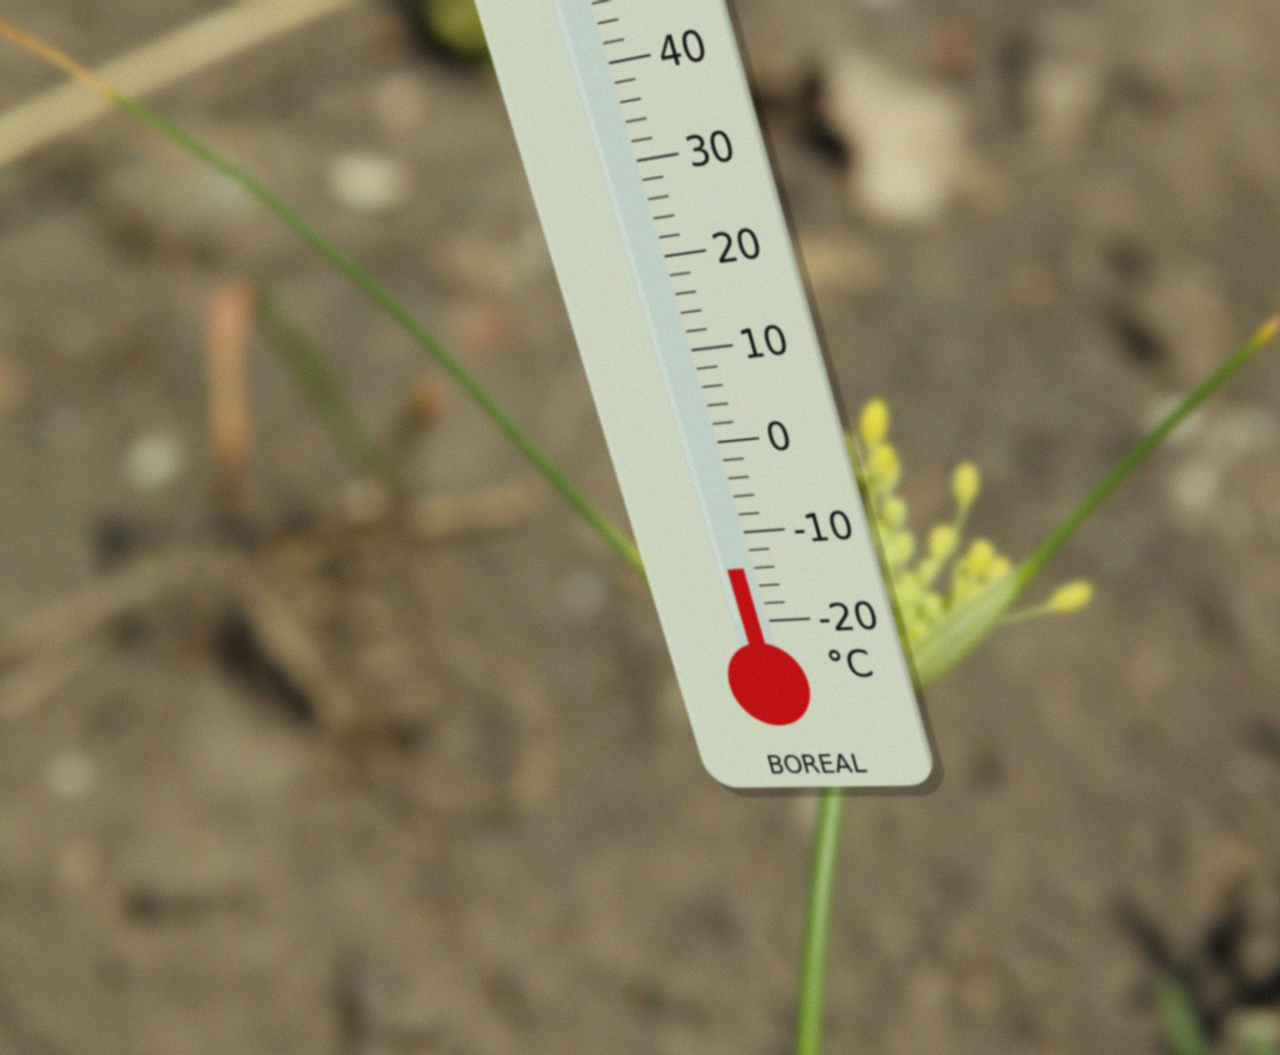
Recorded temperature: -14; °C
